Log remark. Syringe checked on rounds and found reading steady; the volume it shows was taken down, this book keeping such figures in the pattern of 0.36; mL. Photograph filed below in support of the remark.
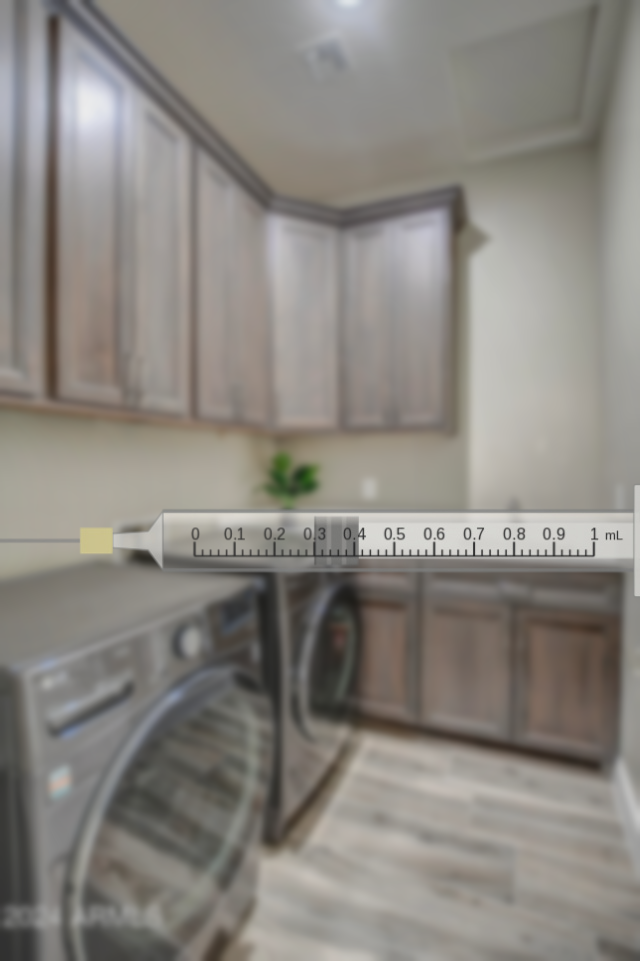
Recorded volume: 0.3; mL
